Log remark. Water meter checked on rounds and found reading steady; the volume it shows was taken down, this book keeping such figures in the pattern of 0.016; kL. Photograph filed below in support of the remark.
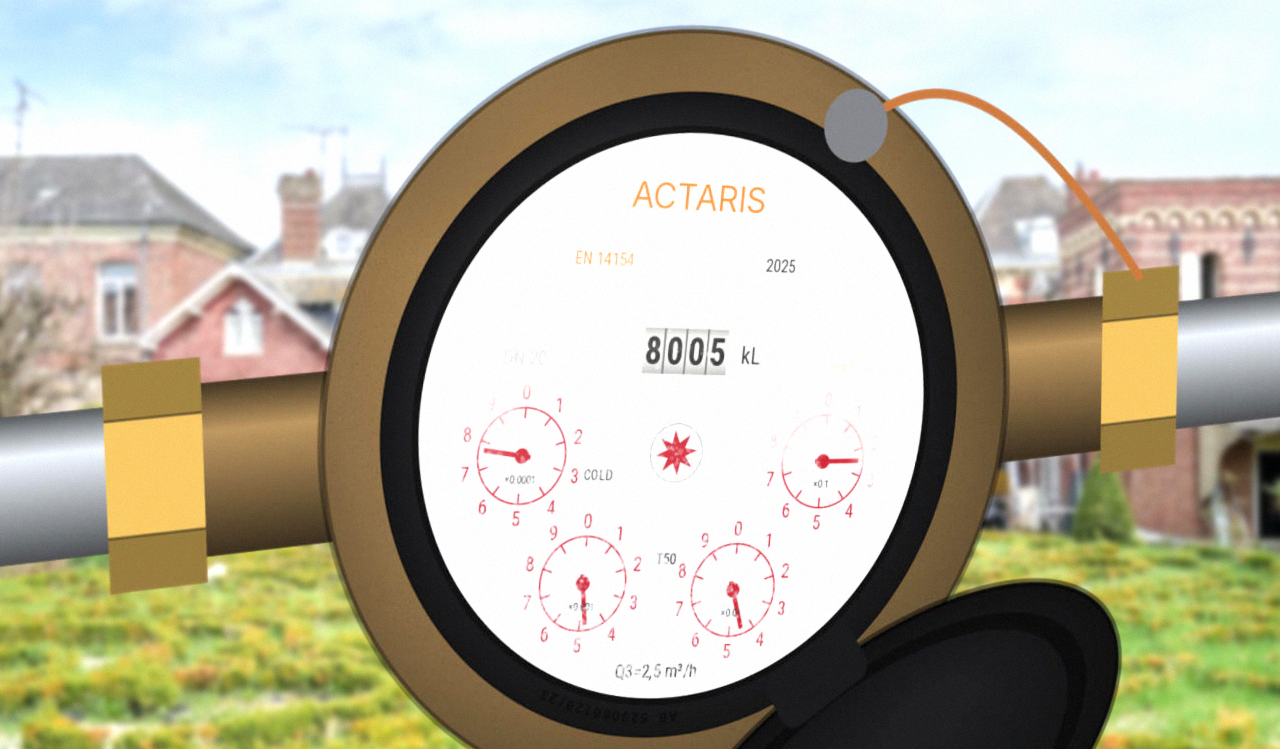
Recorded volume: 8005.2447; kL
